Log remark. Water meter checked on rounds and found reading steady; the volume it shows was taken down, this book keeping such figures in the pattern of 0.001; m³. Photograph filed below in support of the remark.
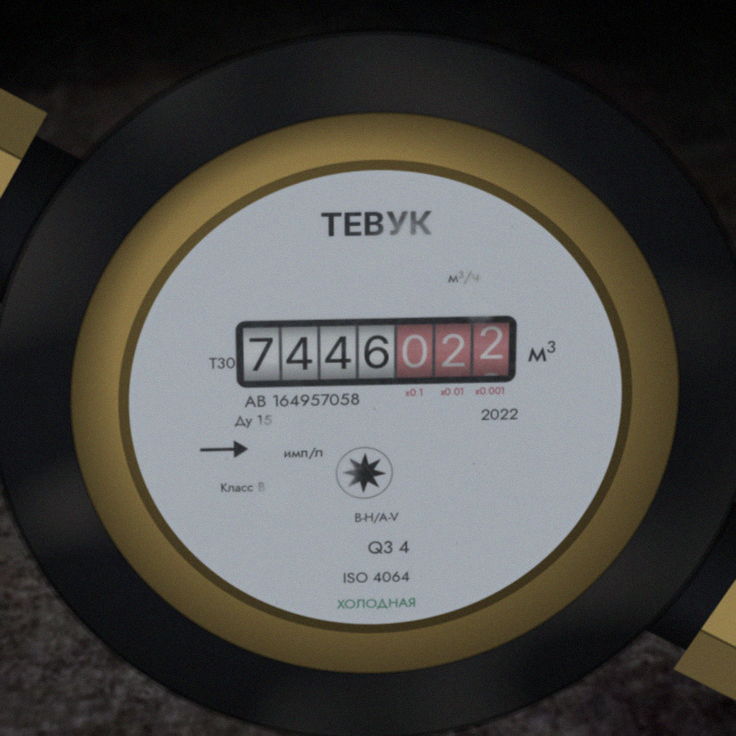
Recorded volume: 7446.022; m³
